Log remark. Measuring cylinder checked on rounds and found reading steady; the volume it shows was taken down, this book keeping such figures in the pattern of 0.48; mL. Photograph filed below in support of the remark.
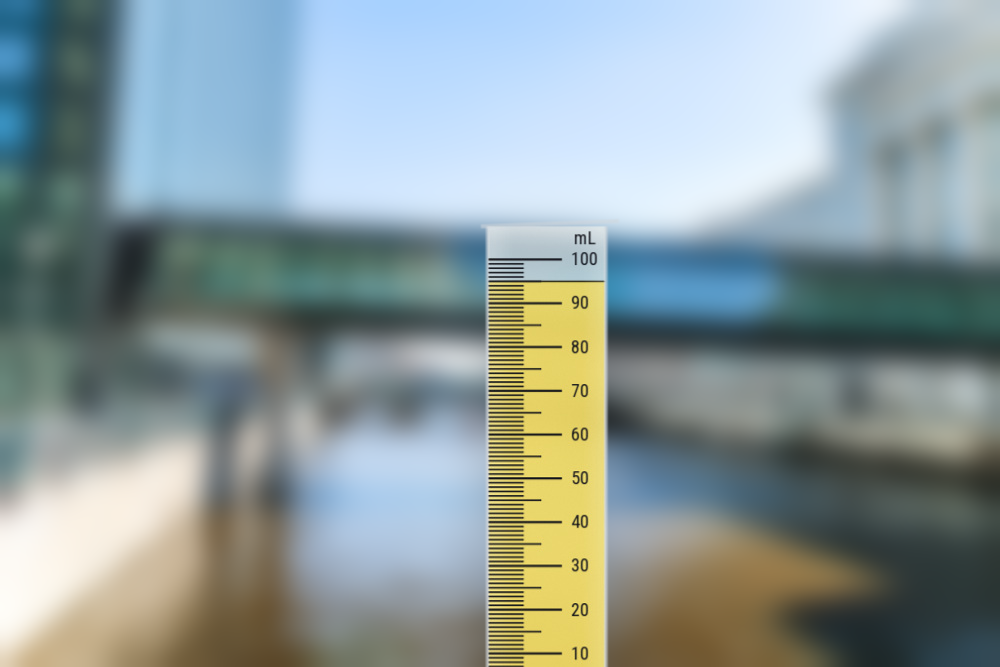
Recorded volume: 95; mL
